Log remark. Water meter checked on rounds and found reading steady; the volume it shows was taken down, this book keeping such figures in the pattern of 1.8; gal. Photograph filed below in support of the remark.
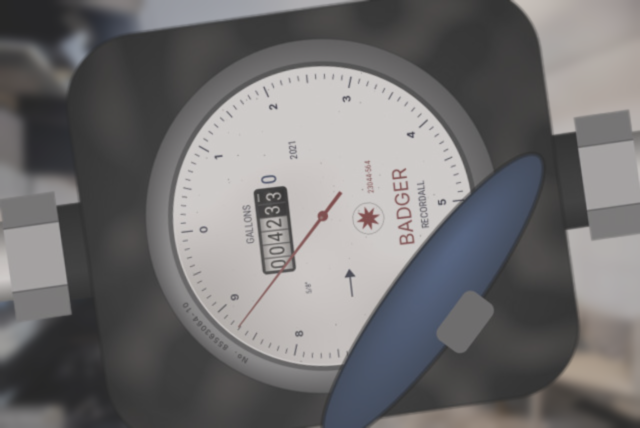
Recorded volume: 42328.7; gal
